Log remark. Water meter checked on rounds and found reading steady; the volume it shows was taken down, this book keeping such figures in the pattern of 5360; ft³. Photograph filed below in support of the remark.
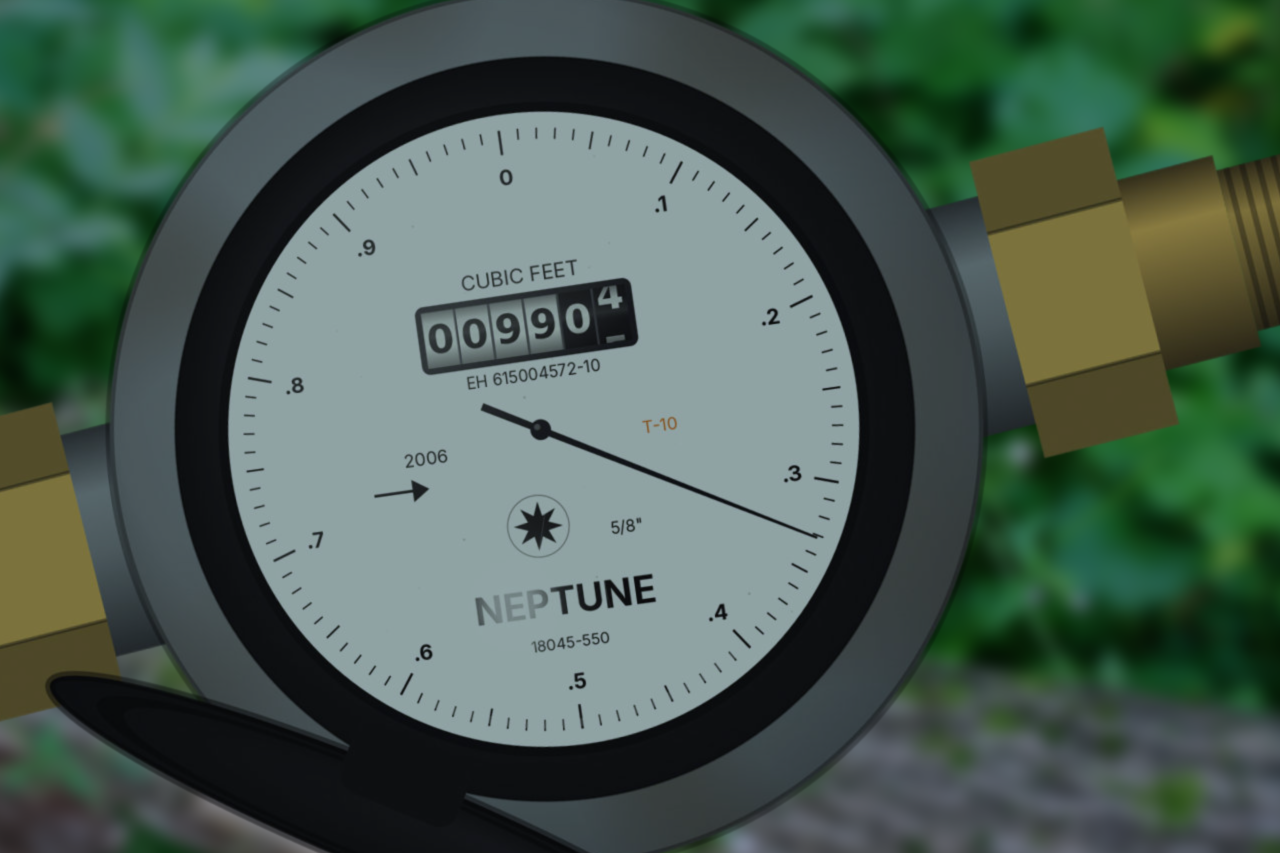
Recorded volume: 9904.33; ft³
